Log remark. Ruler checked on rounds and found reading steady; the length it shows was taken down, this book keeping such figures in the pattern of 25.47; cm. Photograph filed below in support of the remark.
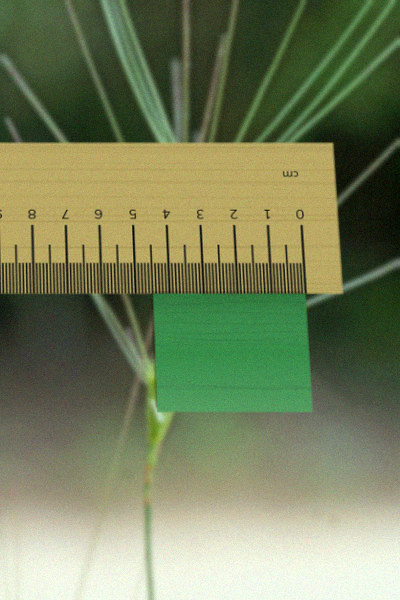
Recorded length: 4.5; cm
